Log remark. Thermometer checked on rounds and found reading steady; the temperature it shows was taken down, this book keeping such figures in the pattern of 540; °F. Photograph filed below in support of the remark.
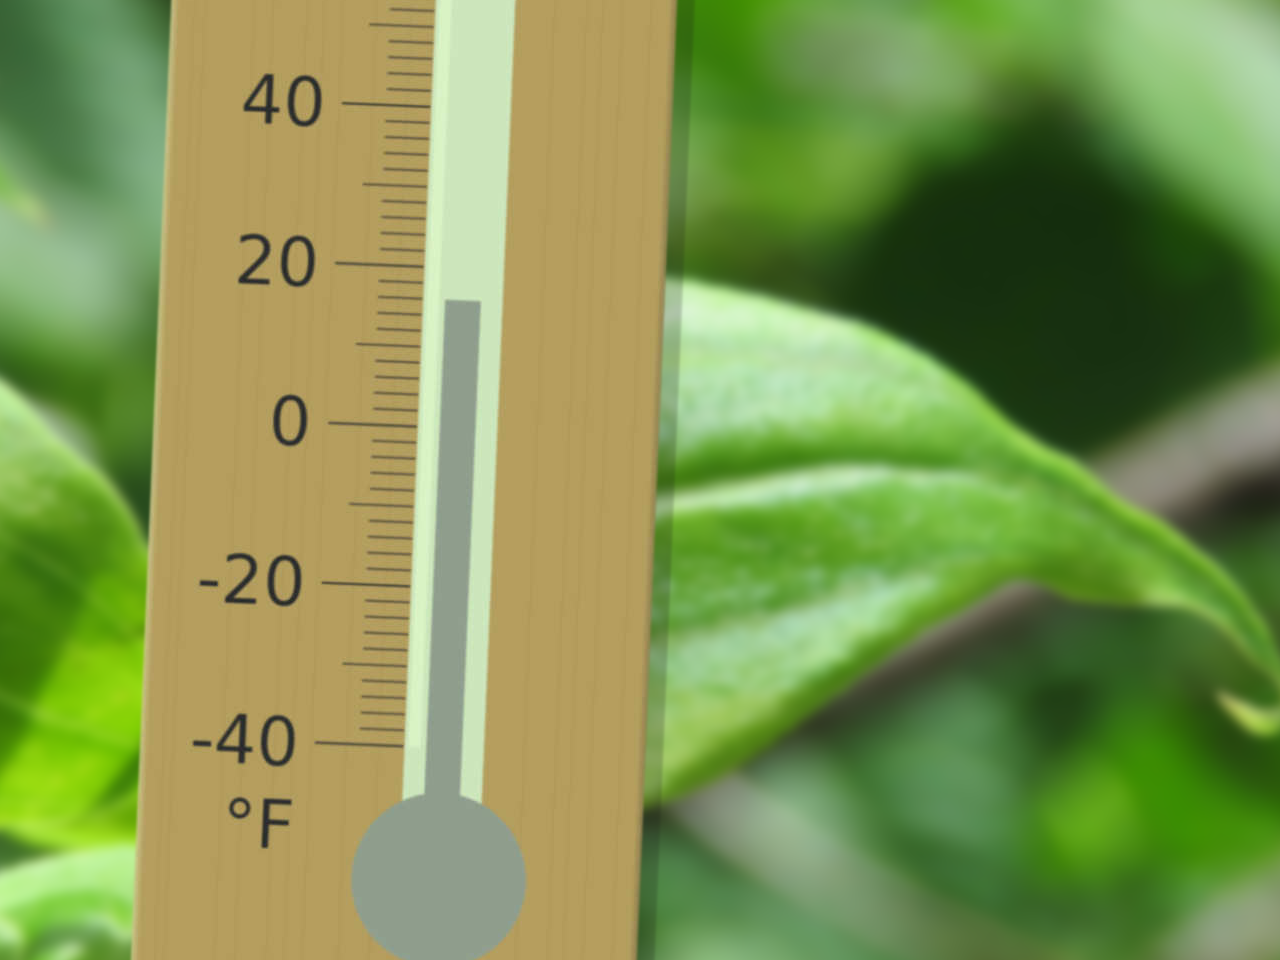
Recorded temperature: 16; °F
